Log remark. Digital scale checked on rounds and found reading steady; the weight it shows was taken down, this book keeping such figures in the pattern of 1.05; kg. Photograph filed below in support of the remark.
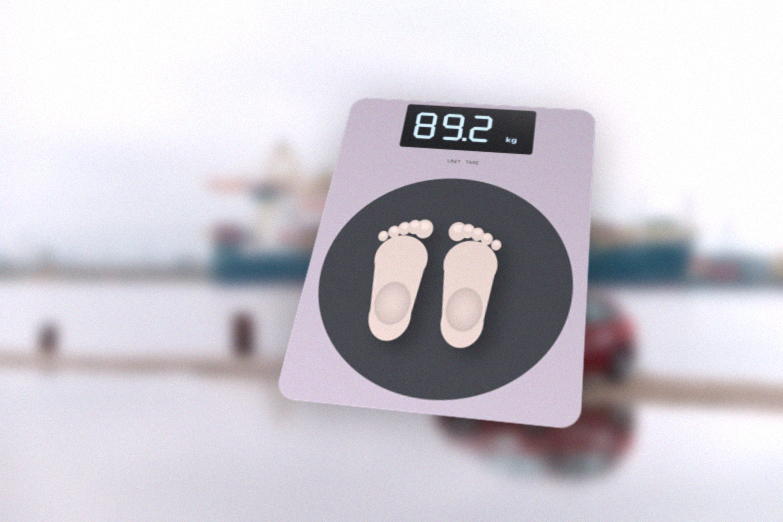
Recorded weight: 89.2; kg
